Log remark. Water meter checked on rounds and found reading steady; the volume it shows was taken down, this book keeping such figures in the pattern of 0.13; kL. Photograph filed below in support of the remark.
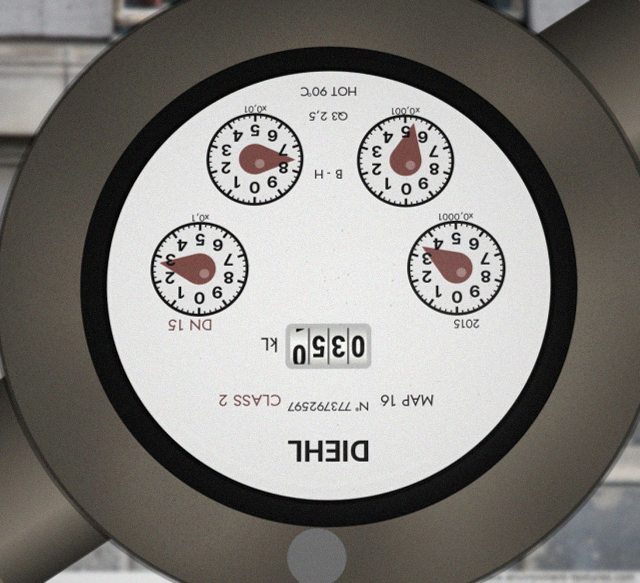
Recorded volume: 350.2753; kL
